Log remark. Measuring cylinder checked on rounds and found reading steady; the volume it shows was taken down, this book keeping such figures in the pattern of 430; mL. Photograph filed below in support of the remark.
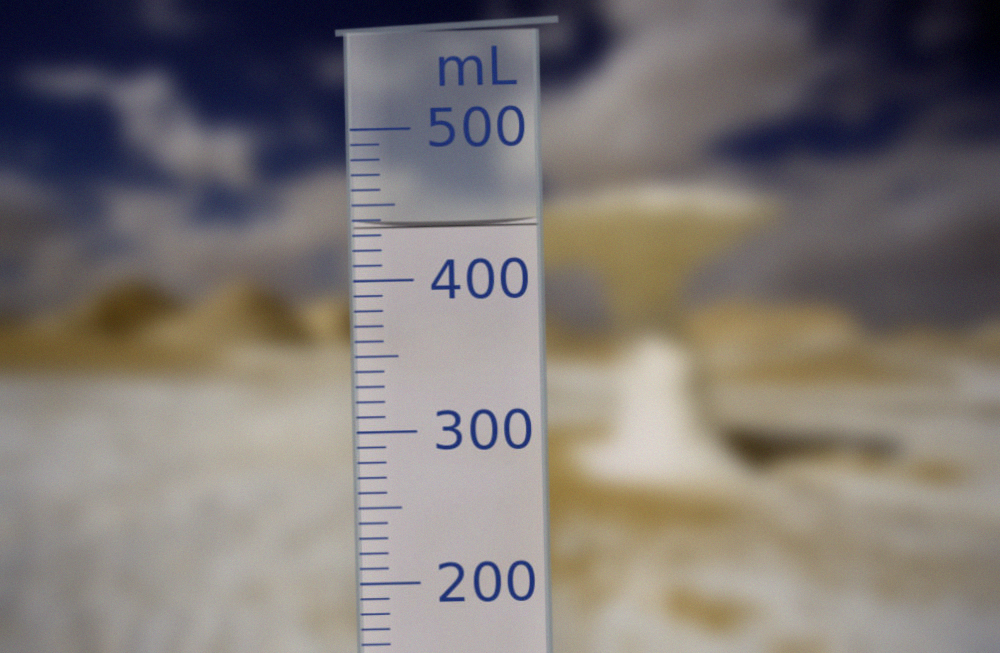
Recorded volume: 435; mL
